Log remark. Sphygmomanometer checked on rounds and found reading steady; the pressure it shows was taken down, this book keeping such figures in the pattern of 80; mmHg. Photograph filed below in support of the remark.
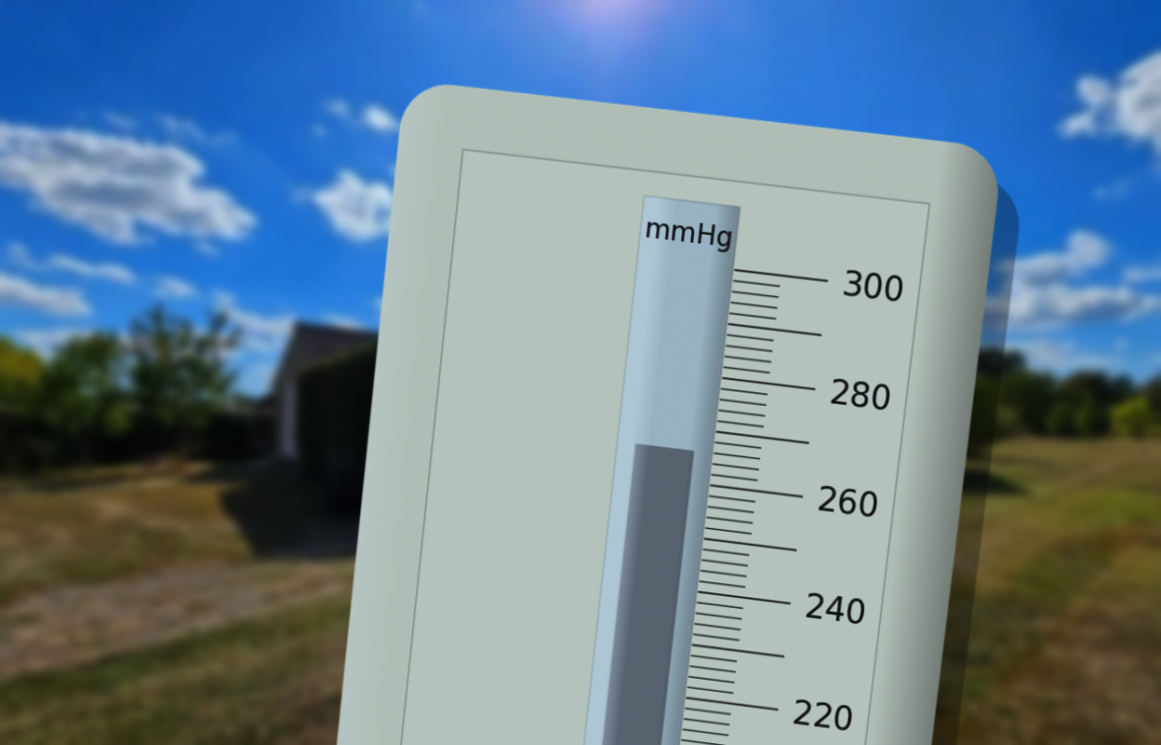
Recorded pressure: 266; mmHg
